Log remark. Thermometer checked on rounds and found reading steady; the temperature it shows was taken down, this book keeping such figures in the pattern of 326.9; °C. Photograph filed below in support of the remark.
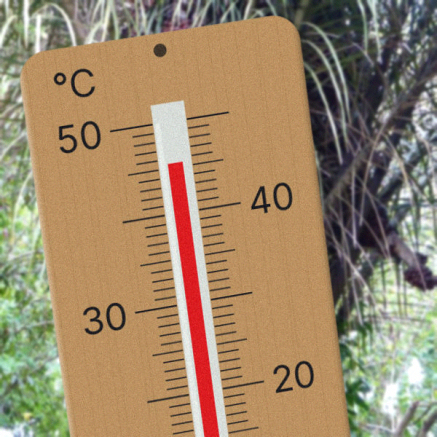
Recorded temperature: 45.5; °C
